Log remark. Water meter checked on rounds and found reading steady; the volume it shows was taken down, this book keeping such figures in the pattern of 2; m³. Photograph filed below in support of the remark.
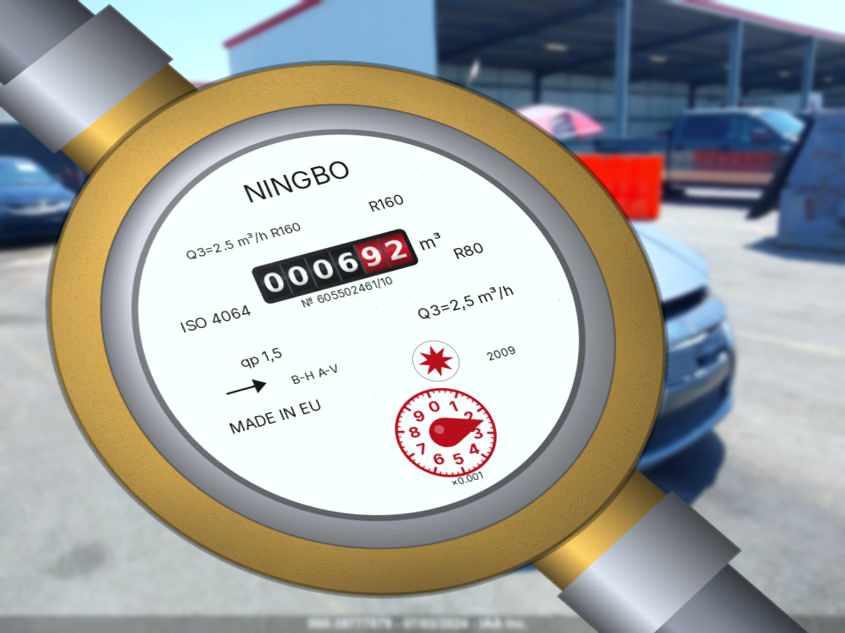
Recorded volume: 6.922; m³
